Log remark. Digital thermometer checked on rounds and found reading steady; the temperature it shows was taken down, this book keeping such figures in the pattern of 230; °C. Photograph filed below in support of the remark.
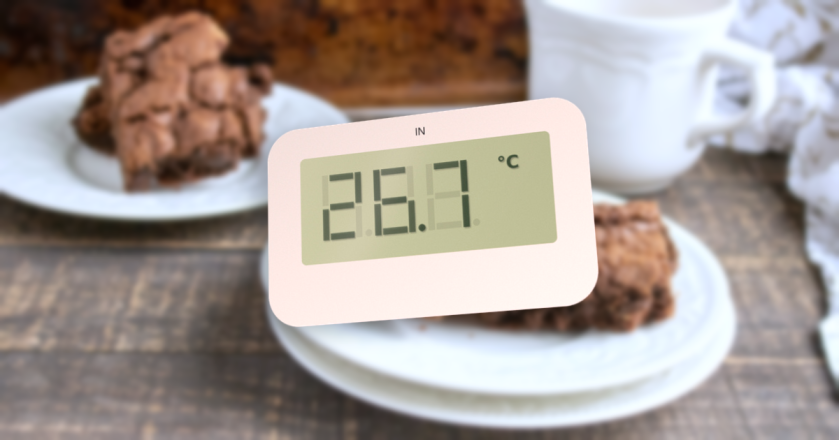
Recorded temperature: 26.7; °C
